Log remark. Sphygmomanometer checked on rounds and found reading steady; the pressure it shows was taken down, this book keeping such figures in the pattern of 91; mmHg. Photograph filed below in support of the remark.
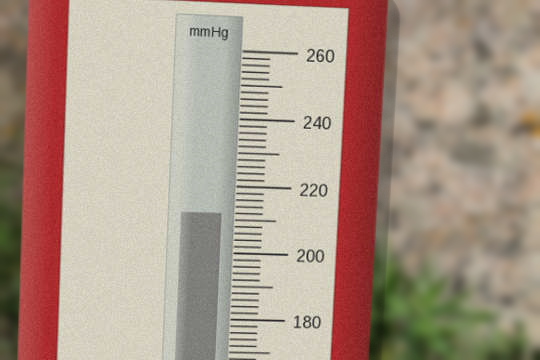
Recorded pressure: 212; mmHg
